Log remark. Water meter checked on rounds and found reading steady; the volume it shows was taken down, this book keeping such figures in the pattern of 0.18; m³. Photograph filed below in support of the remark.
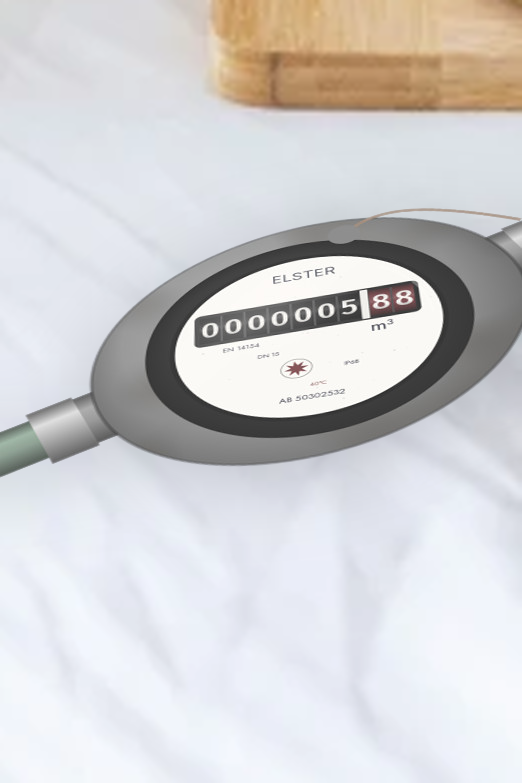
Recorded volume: 5.88; m³
